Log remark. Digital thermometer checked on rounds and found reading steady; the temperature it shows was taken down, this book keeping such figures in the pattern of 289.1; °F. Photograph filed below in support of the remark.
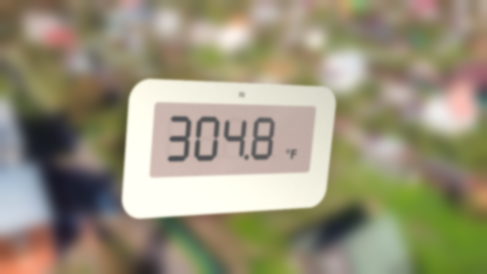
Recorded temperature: 304.8; °F
